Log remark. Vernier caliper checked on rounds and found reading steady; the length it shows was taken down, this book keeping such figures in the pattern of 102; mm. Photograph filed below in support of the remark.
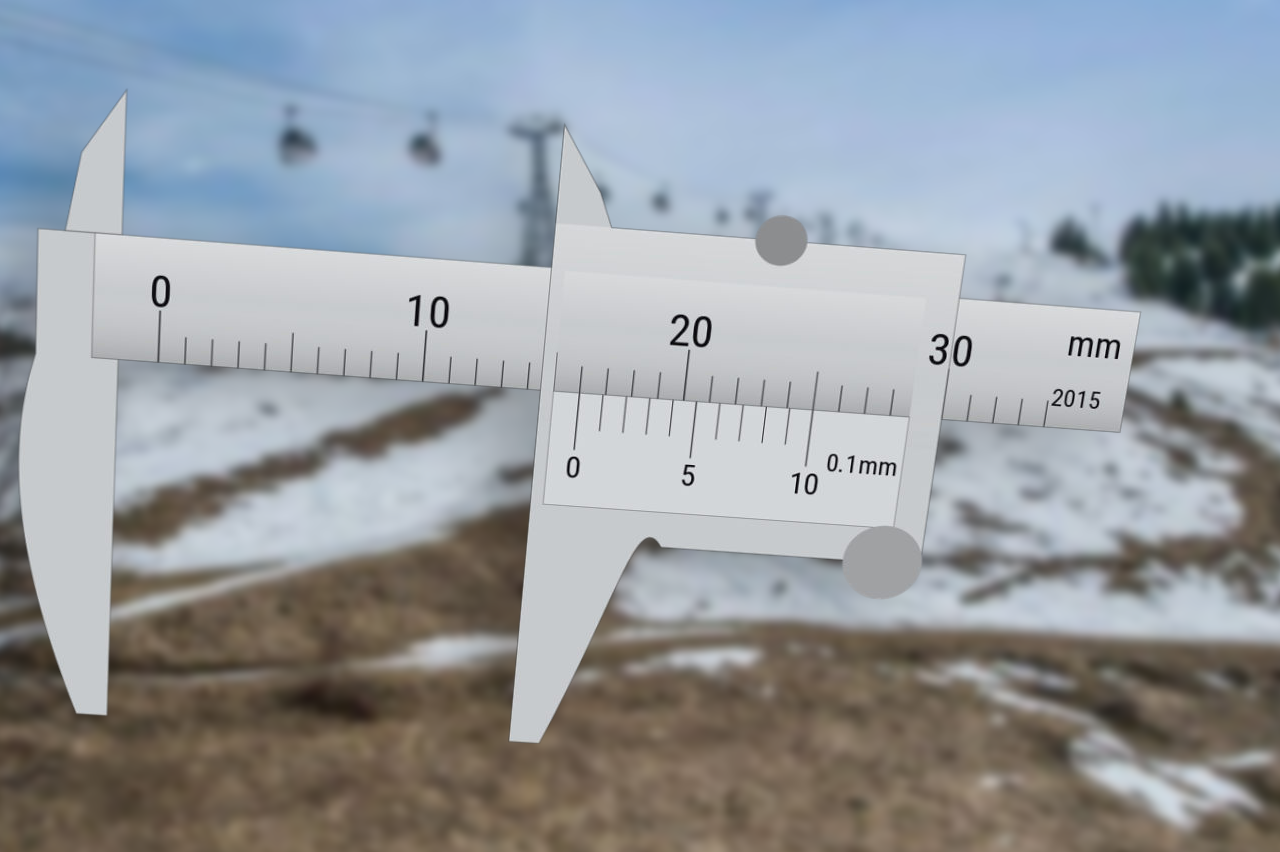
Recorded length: 16.0; mm
